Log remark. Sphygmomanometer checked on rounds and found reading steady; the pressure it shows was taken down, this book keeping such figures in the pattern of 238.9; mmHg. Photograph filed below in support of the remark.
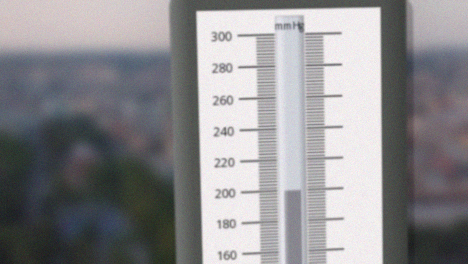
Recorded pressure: 200; mmHg
